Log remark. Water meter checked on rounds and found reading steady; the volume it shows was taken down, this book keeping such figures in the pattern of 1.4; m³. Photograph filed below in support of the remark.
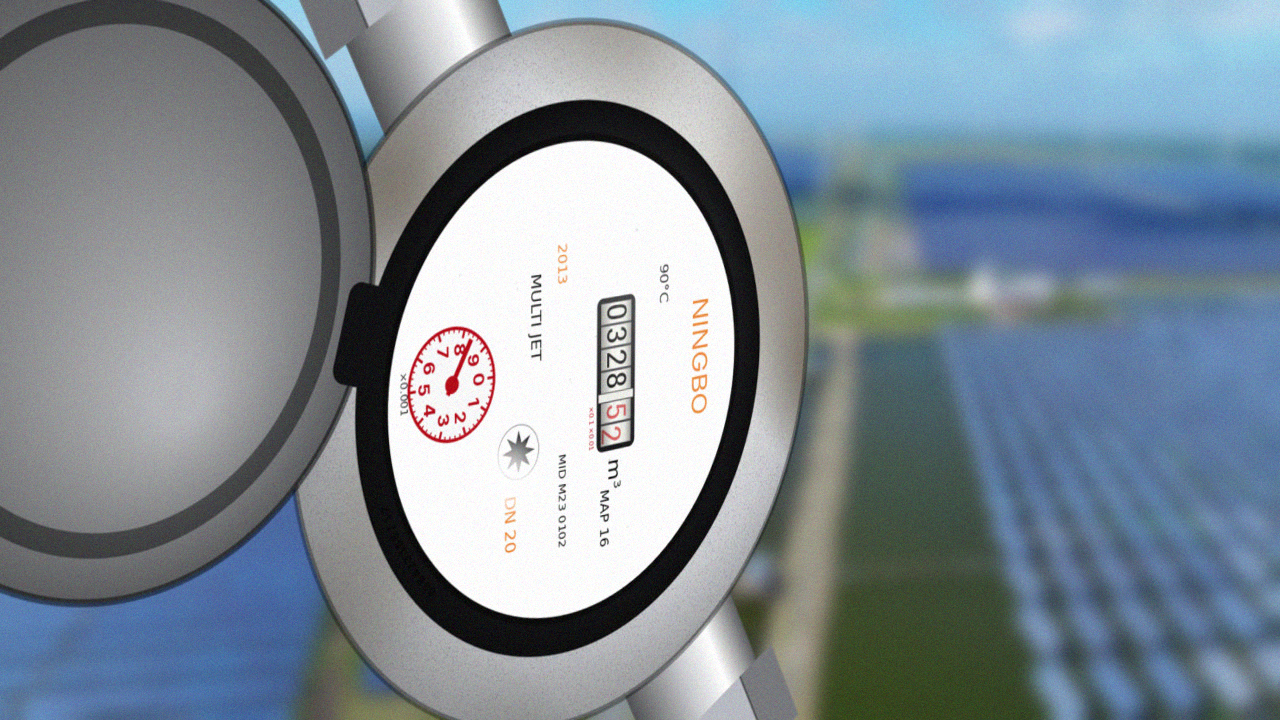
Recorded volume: 328.518; m³
